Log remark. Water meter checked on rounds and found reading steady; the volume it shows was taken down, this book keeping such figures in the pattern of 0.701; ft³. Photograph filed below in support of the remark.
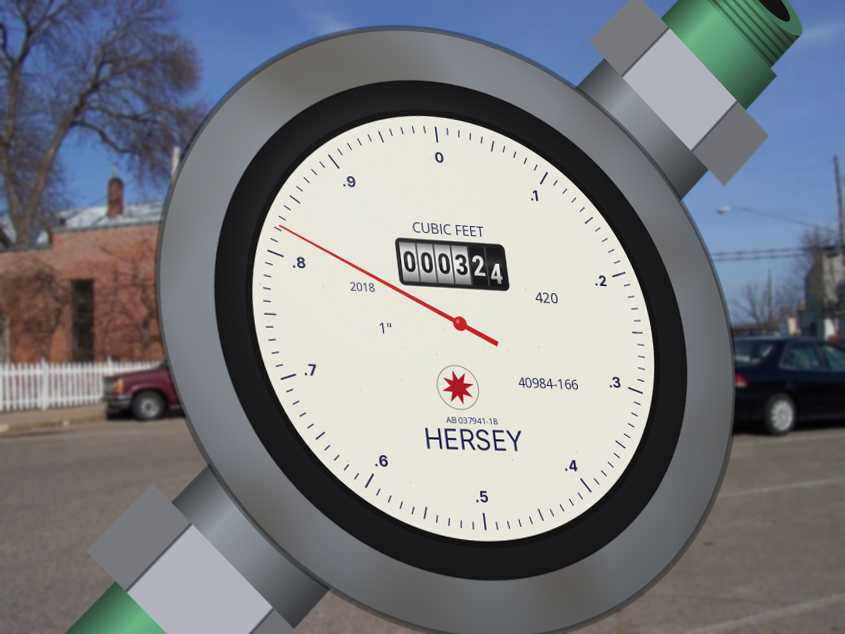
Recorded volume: 323.82; ft³
